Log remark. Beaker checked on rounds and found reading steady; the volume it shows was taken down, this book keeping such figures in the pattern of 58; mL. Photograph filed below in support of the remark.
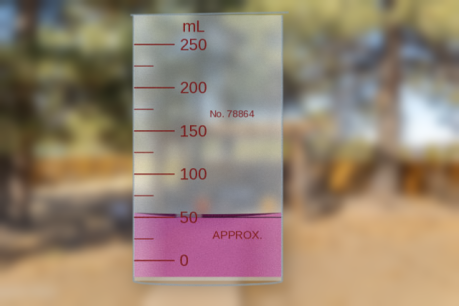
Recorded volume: 50; mL
